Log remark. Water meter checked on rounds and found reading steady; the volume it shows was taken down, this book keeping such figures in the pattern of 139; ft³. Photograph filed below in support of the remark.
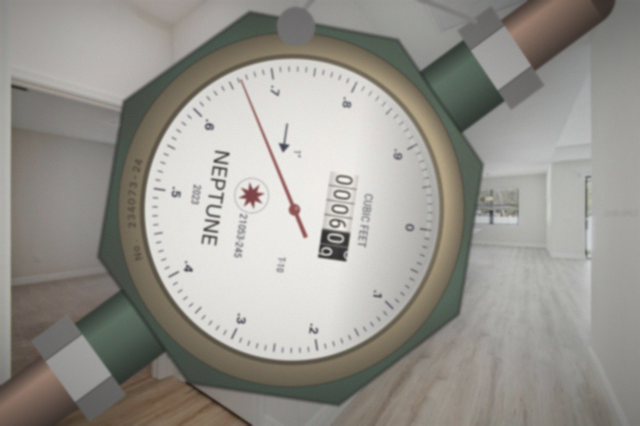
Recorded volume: 608.66; ft³
